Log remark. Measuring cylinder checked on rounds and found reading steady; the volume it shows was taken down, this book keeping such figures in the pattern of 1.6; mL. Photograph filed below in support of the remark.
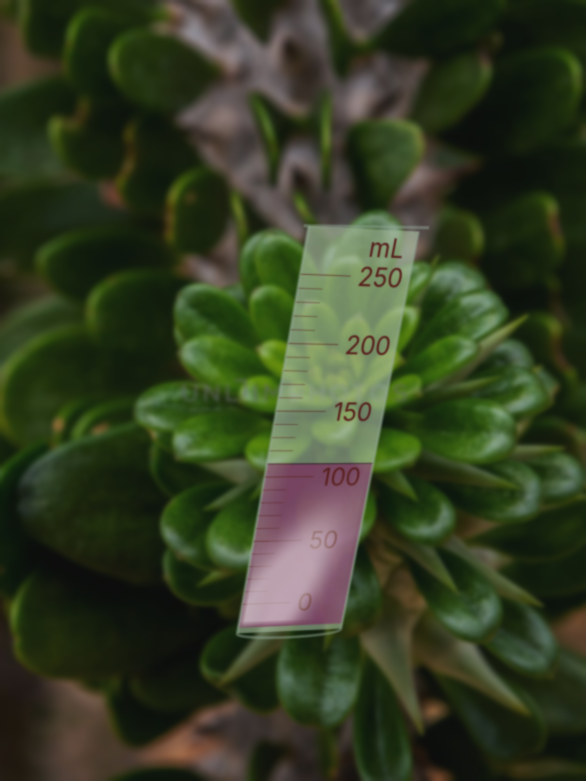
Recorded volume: 110; mL
